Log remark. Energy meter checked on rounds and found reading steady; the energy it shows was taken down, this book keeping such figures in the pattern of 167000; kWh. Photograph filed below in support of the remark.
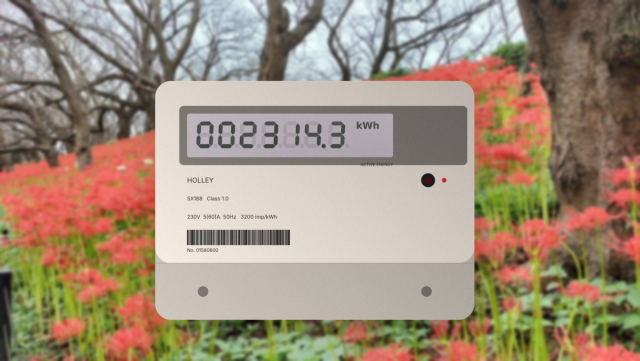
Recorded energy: 2314.3; kWh
